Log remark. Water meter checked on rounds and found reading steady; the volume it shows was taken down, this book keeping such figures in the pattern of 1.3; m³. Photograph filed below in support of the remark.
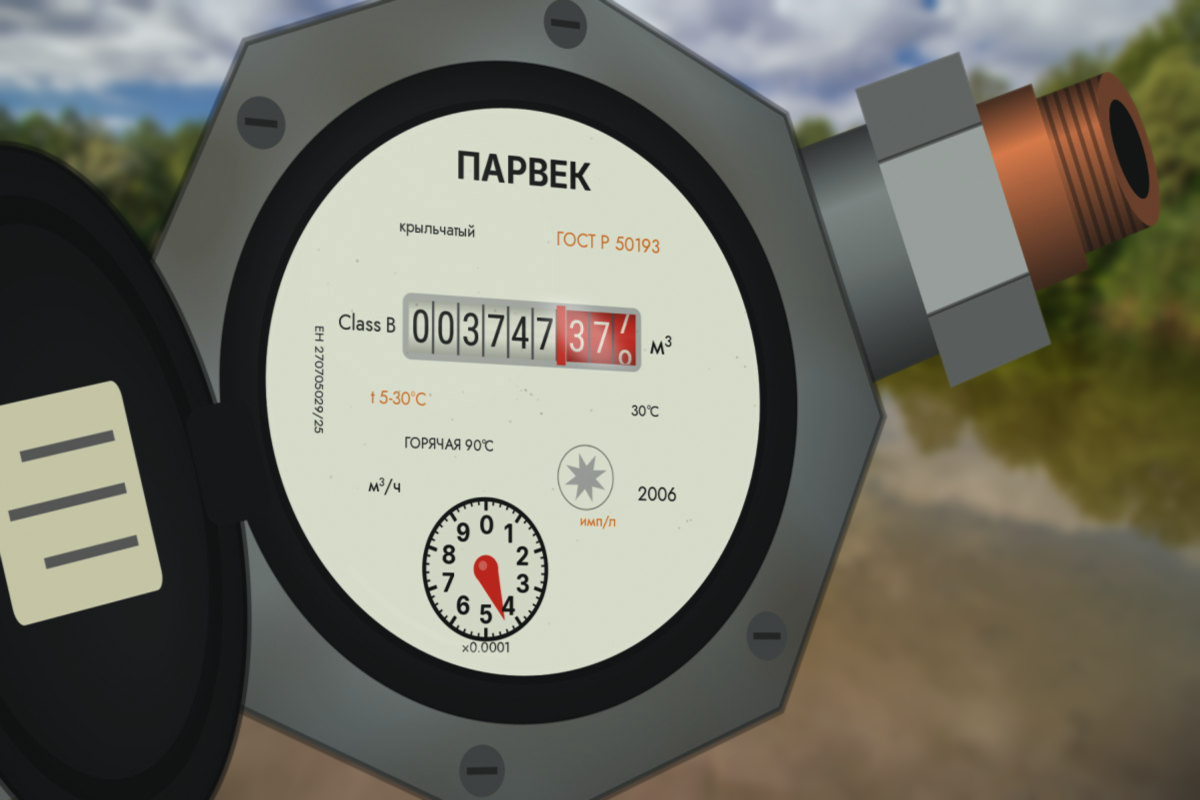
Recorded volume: 3747.3774; m³
